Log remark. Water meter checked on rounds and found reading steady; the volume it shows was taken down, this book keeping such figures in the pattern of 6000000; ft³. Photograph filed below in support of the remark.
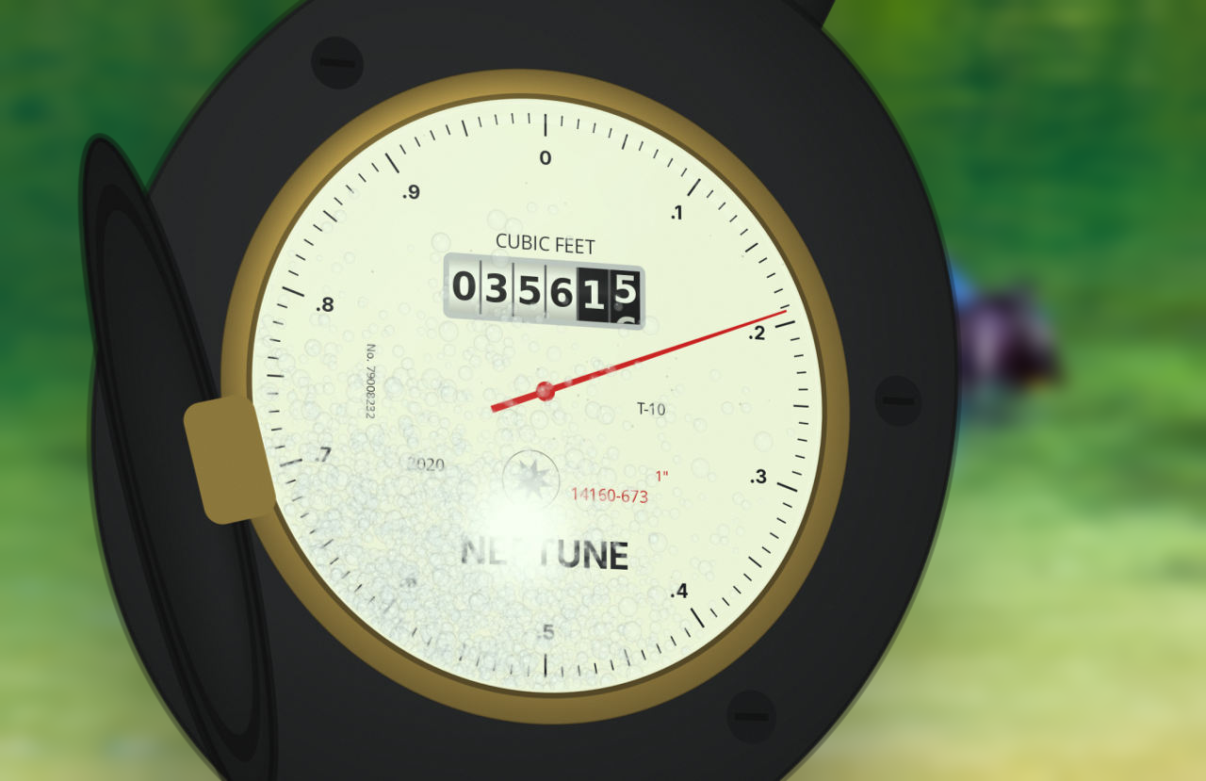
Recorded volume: 35615.19; ft³
